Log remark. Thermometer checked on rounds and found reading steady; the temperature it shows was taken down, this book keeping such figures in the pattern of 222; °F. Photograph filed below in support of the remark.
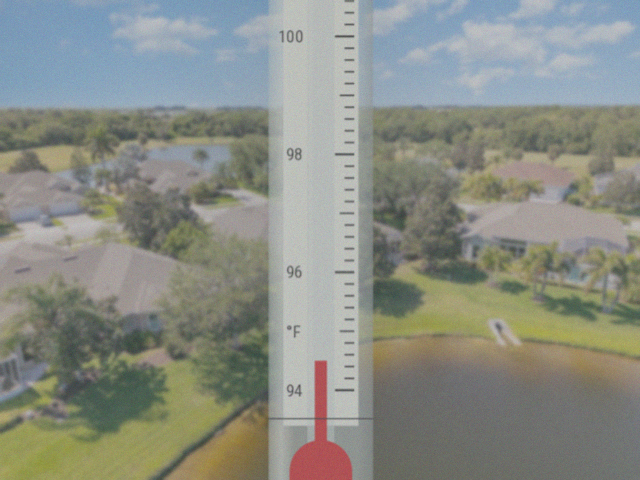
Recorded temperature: 94.5; °F
